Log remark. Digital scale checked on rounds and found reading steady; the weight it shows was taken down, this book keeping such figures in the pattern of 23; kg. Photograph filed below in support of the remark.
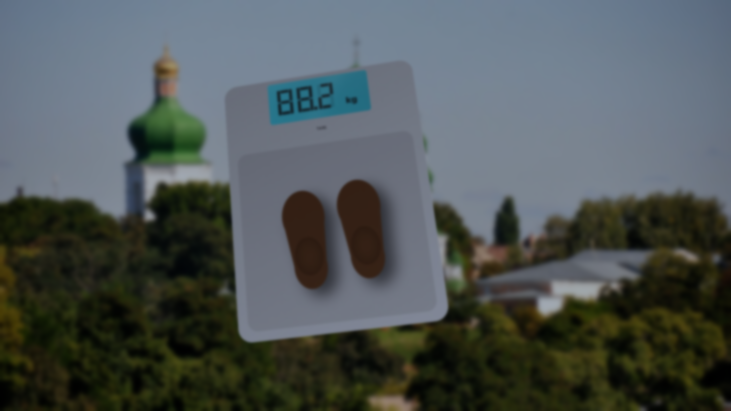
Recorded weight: 88.2; kg
